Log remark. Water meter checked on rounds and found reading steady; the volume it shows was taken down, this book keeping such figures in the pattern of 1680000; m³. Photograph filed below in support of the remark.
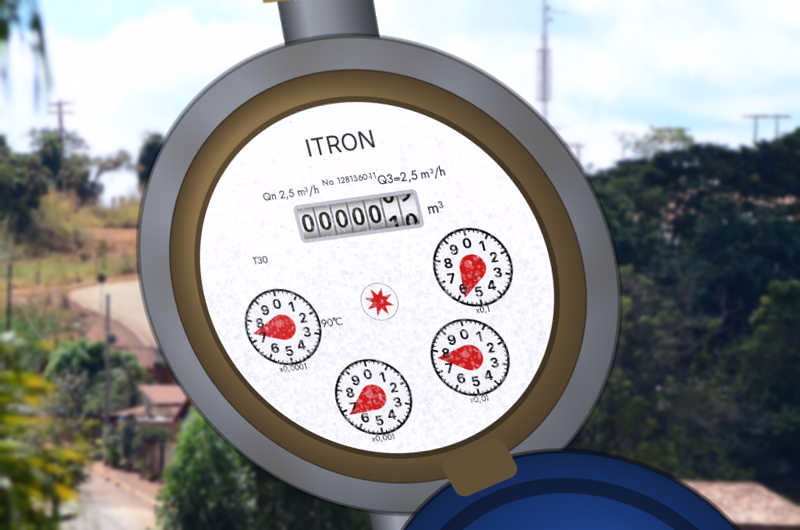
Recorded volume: 9.5767; m³
